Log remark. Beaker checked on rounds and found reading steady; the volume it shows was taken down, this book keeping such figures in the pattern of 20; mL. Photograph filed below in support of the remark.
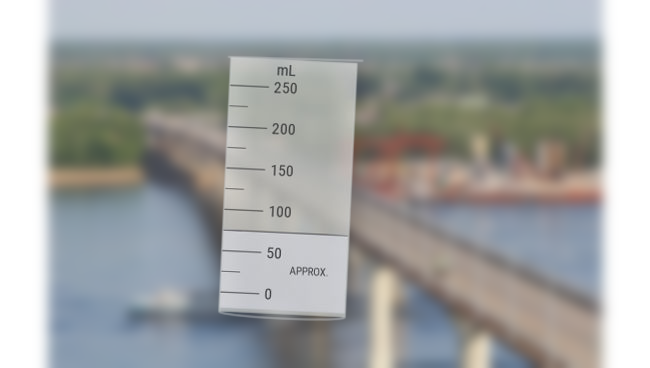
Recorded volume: 75; mL
